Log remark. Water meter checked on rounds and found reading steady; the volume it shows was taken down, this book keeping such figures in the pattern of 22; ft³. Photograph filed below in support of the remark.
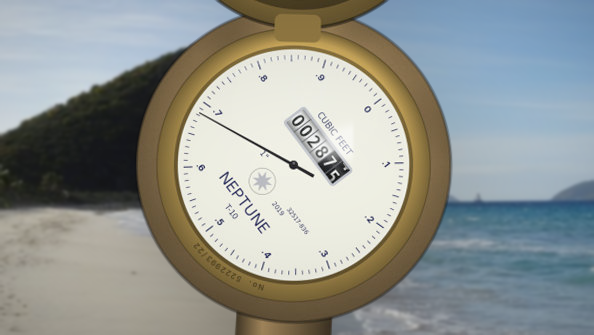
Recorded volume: 2874.68; ft³
